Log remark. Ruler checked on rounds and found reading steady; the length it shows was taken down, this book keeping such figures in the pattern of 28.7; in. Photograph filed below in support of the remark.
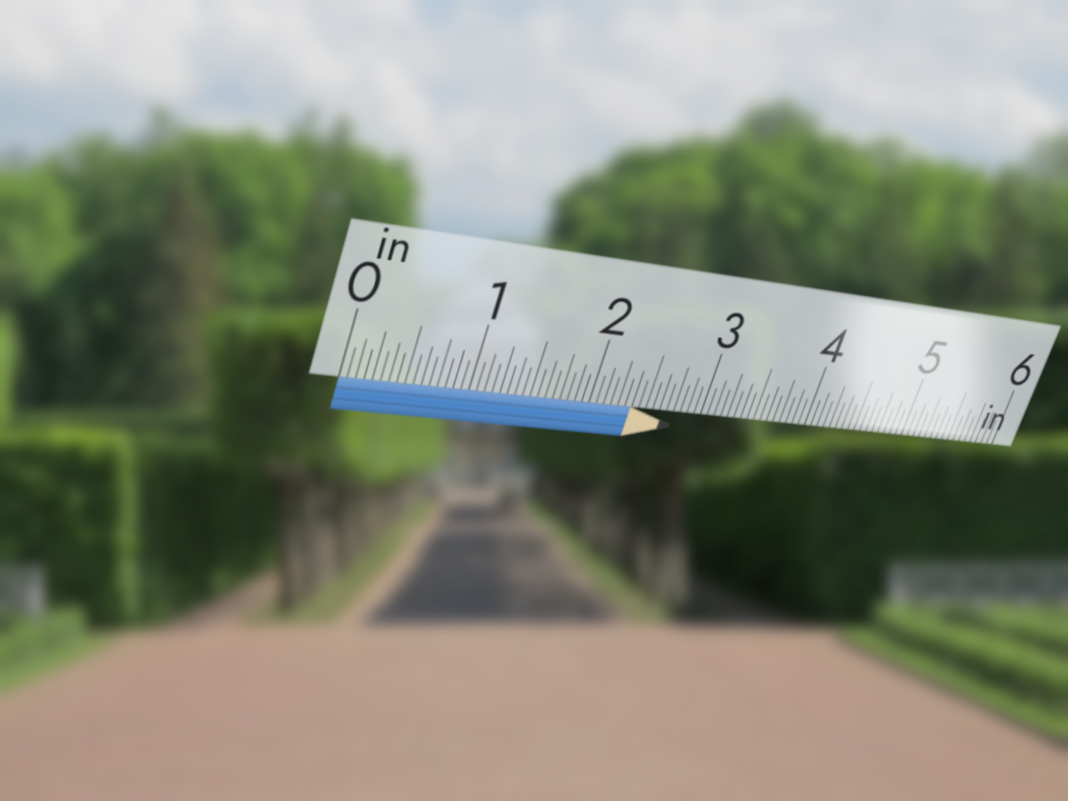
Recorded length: 2.75; in
